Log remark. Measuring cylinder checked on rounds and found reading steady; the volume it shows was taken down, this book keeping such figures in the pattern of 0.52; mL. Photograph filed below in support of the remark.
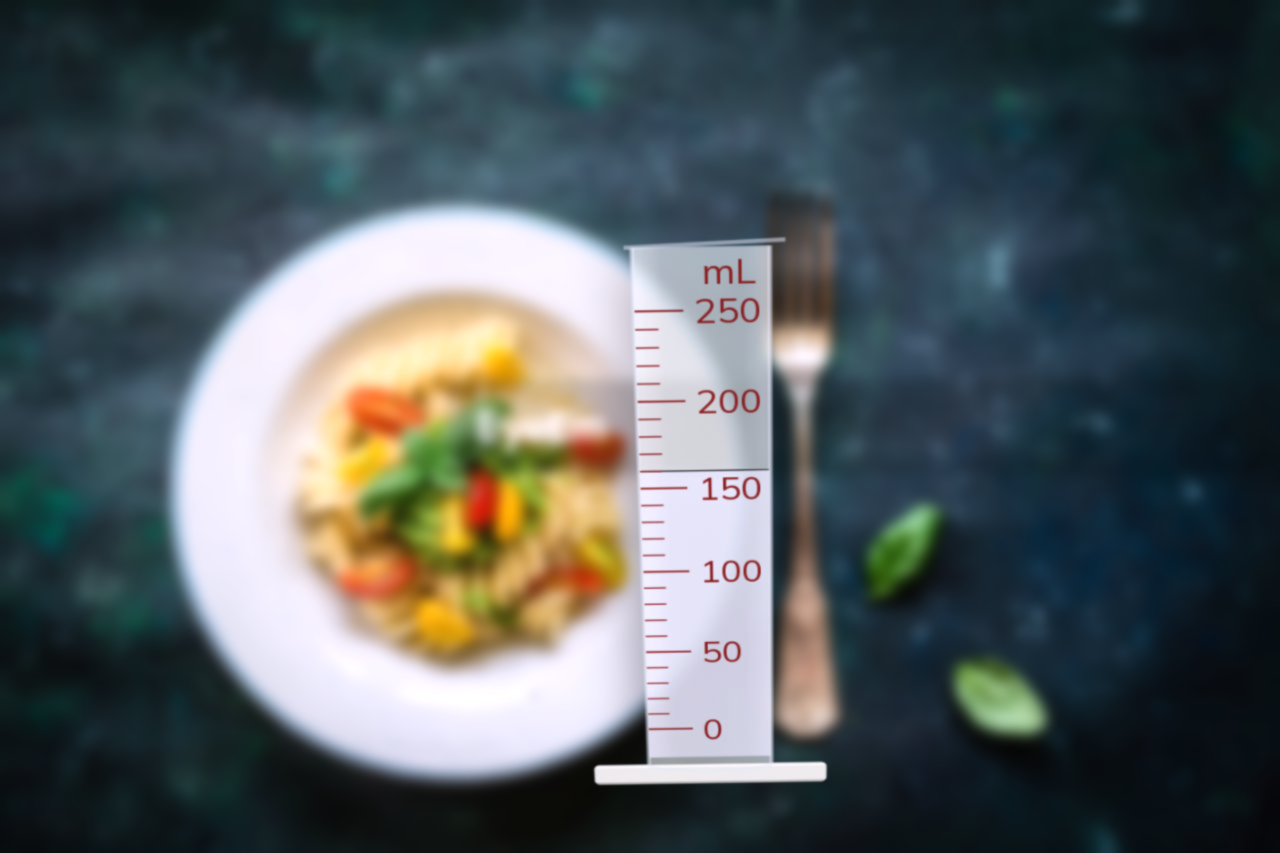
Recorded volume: 160; mL
